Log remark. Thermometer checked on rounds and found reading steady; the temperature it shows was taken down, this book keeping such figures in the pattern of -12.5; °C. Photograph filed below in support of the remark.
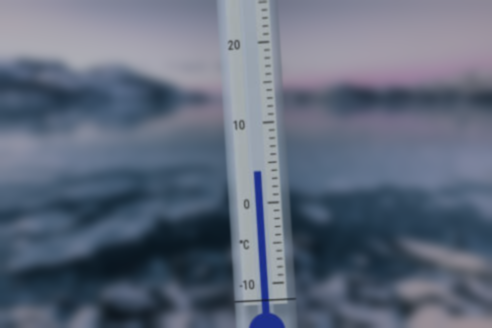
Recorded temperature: 4; °C
